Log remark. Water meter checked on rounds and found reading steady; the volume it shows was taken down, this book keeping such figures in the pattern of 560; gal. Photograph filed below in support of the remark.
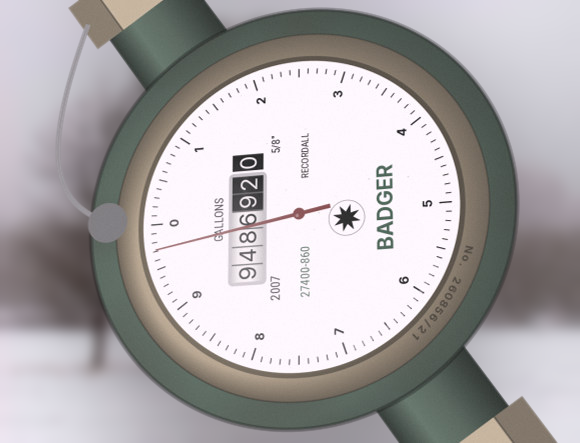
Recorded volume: 9486919.7; gal
